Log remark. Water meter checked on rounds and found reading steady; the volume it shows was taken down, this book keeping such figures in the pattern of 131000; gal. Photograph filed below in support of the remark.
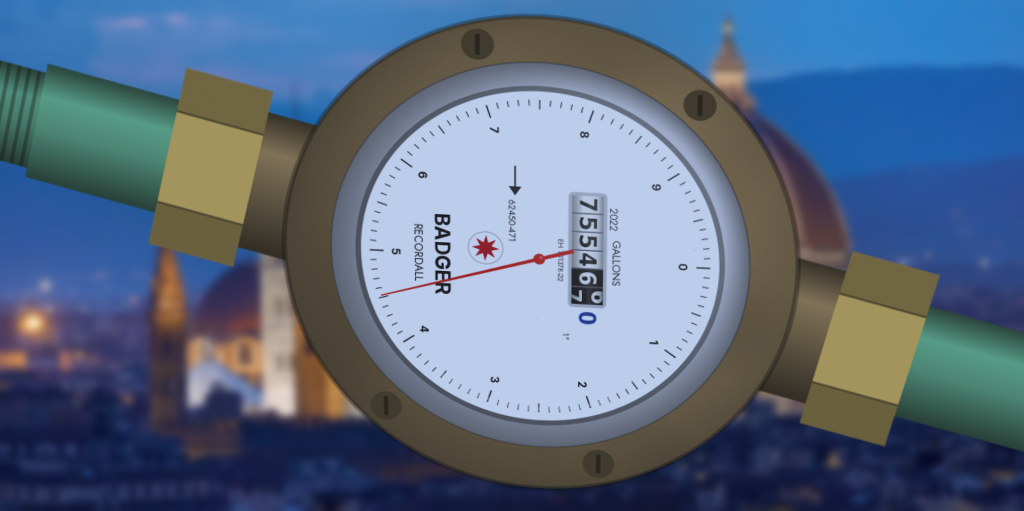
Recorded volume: 7554664.5; gal
